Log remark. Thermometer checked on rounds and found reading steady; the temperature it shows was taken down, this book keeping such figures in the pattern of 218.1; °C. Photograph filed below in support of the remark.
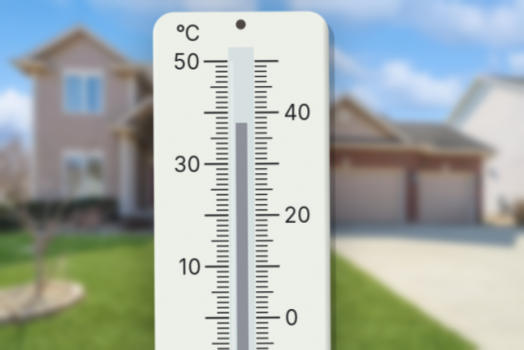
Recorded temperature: 38; °C
